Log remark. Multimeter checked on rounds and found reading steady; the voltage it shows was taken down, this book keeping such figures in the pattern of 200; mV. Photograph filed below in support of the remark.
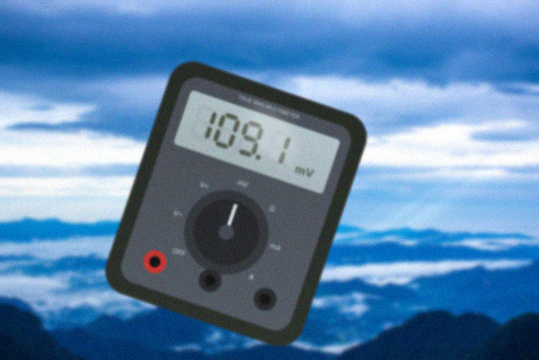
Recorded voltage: 109.1; mV
